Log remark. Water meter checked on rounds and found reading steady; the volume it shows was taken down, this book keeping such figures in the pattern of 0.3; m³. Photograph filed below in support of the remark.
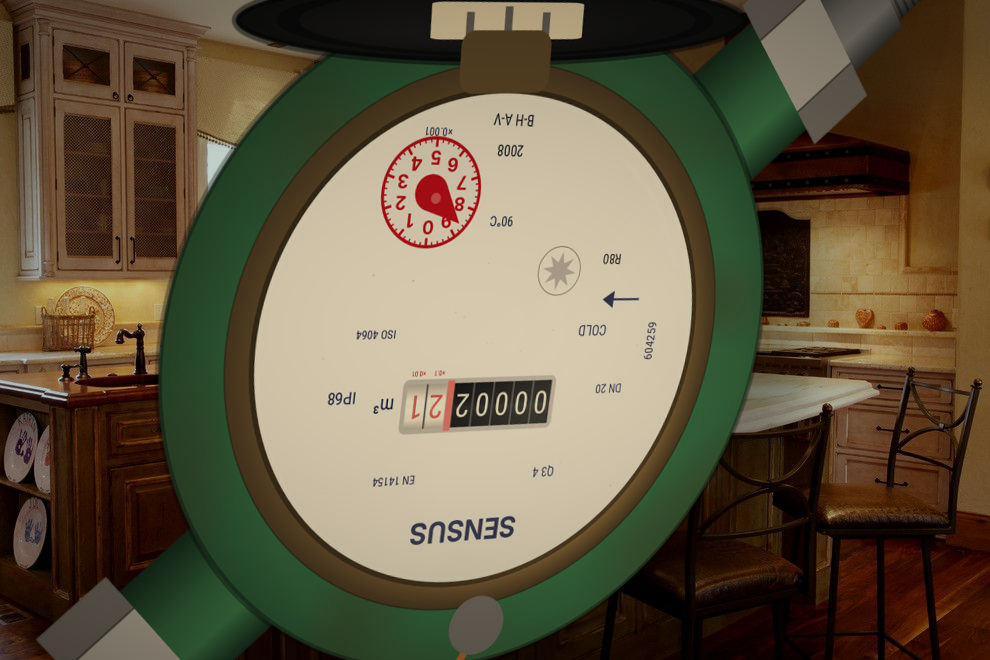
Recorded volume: 2.218; m³
